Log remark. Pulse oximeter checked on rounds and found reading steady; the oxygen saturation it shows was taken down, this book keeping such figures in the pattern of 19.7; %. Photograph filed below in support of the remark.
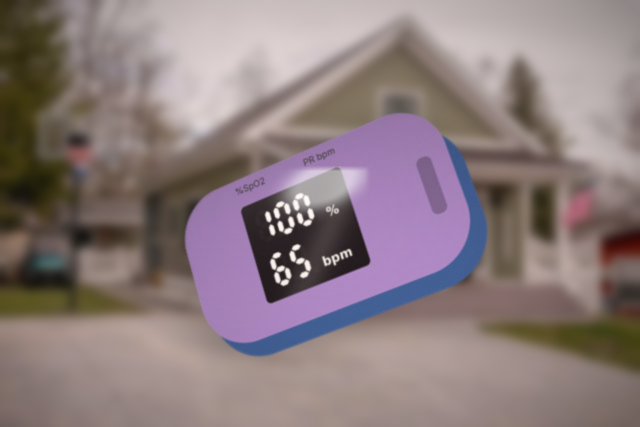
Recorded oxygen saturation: 100; %
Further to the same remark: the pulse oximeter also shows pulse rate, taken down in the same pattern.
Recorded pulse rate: 65; bpm
